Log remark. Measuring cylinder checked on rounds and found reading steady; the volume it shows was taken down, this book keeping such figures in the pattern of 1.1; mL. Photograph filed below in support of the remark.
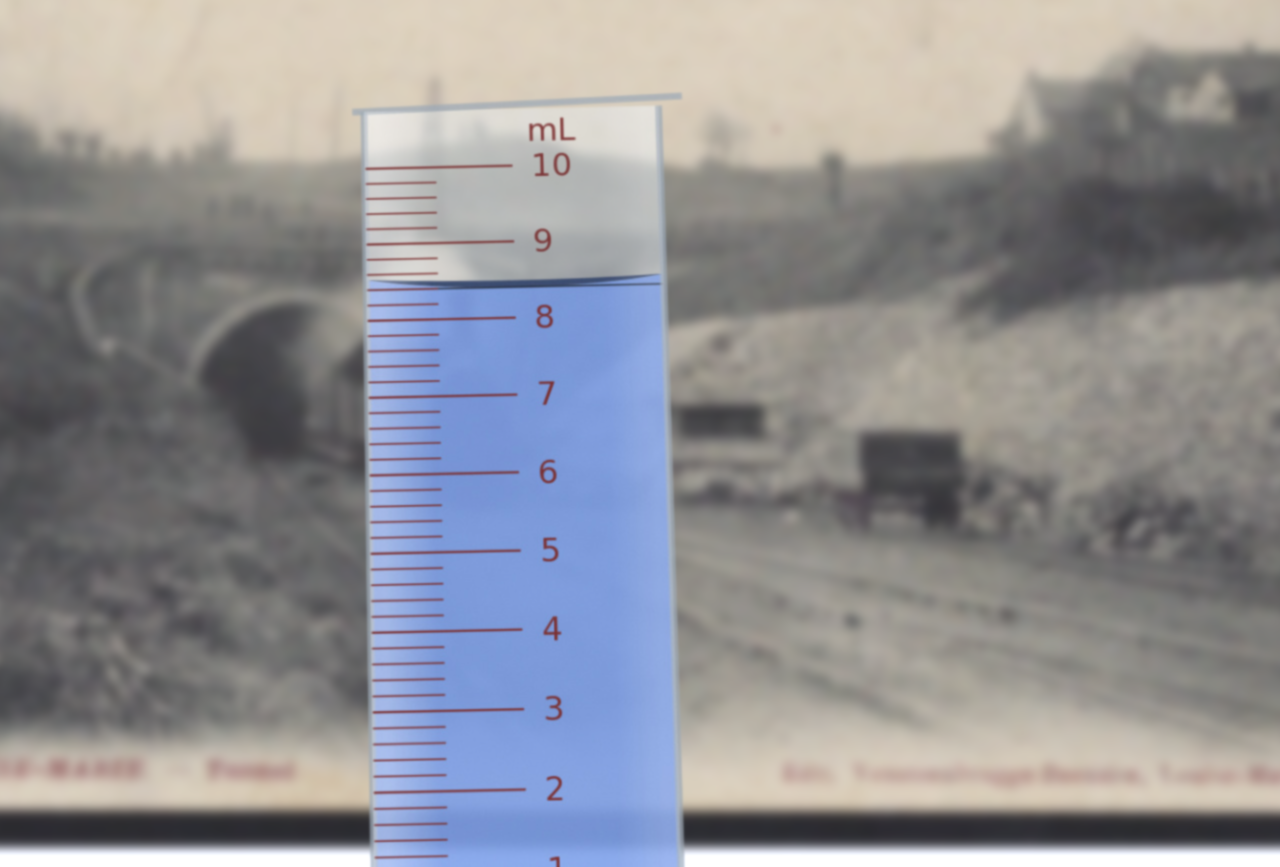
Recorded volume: 8.4; mL
